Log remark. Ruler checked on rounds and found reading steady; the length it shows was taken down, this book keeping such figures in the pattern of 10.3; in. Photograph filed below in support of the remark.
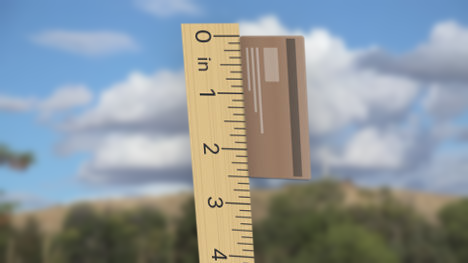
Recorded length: 2.5; in
